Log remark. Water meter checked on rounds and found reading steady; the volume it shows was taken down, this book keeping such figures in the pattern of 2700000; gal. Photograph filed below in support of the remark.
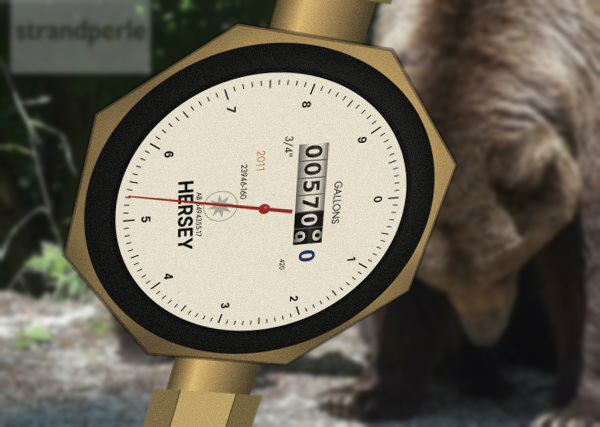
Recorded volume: 57085.3; gal
